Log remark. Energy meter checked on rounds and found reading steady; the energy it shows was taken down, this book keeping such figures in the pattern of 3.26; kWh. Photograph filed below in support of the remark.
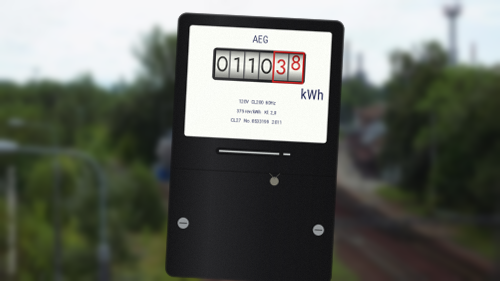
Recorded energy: 110.38; kWh
